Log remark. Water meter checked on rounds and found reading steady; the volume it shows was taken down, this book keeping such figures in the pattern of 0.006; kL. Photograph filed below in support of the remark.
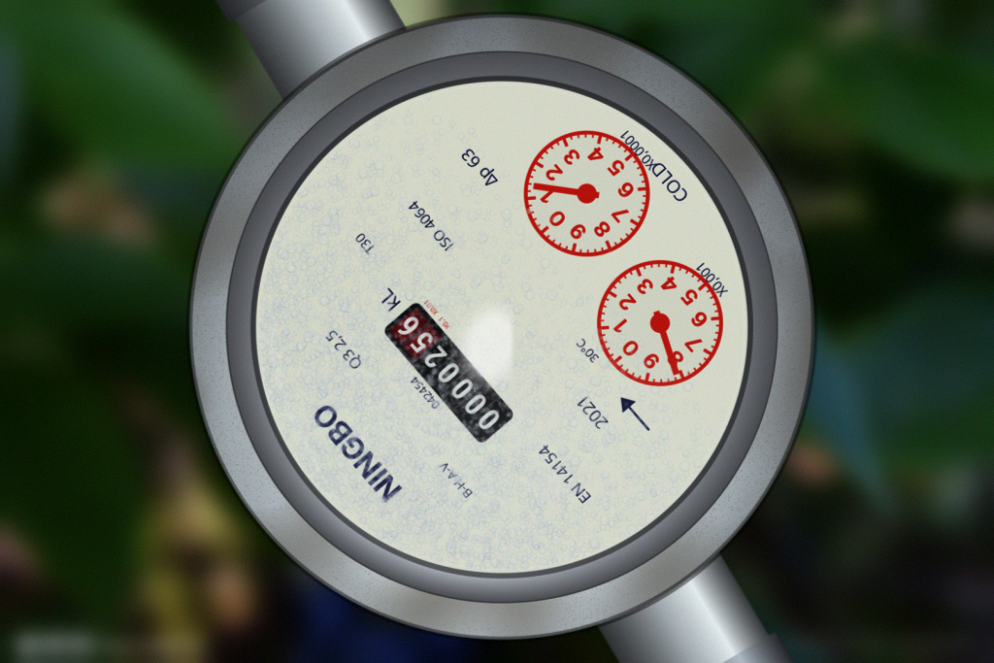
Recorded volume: 2.5681; kL
